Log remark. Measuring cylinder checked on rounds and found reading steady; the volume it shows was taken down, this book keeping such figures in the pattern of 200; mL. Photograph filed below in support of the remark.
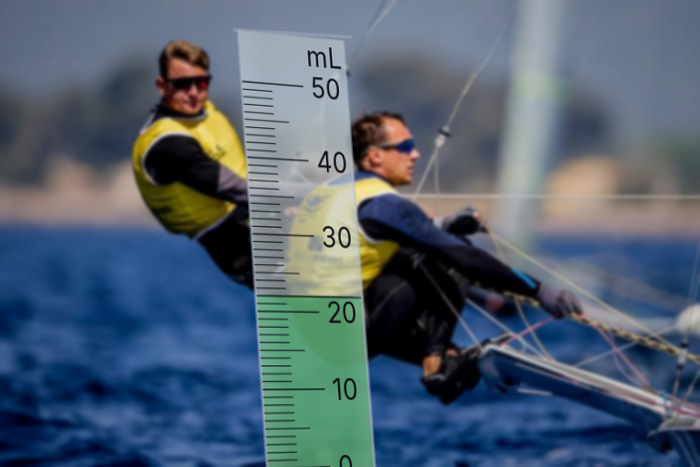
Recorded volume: 22; mL
